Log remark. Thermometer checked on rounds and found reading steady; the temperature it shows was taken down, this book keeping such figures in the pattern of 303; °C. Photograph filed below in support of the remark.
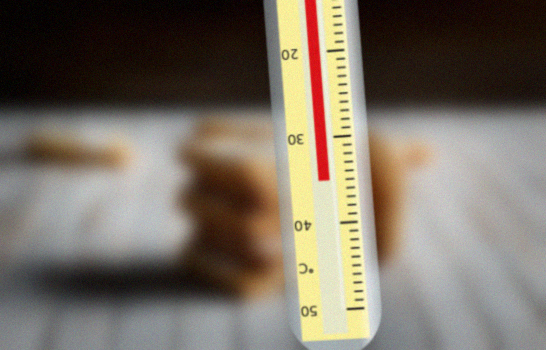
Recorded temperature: 35; °C
